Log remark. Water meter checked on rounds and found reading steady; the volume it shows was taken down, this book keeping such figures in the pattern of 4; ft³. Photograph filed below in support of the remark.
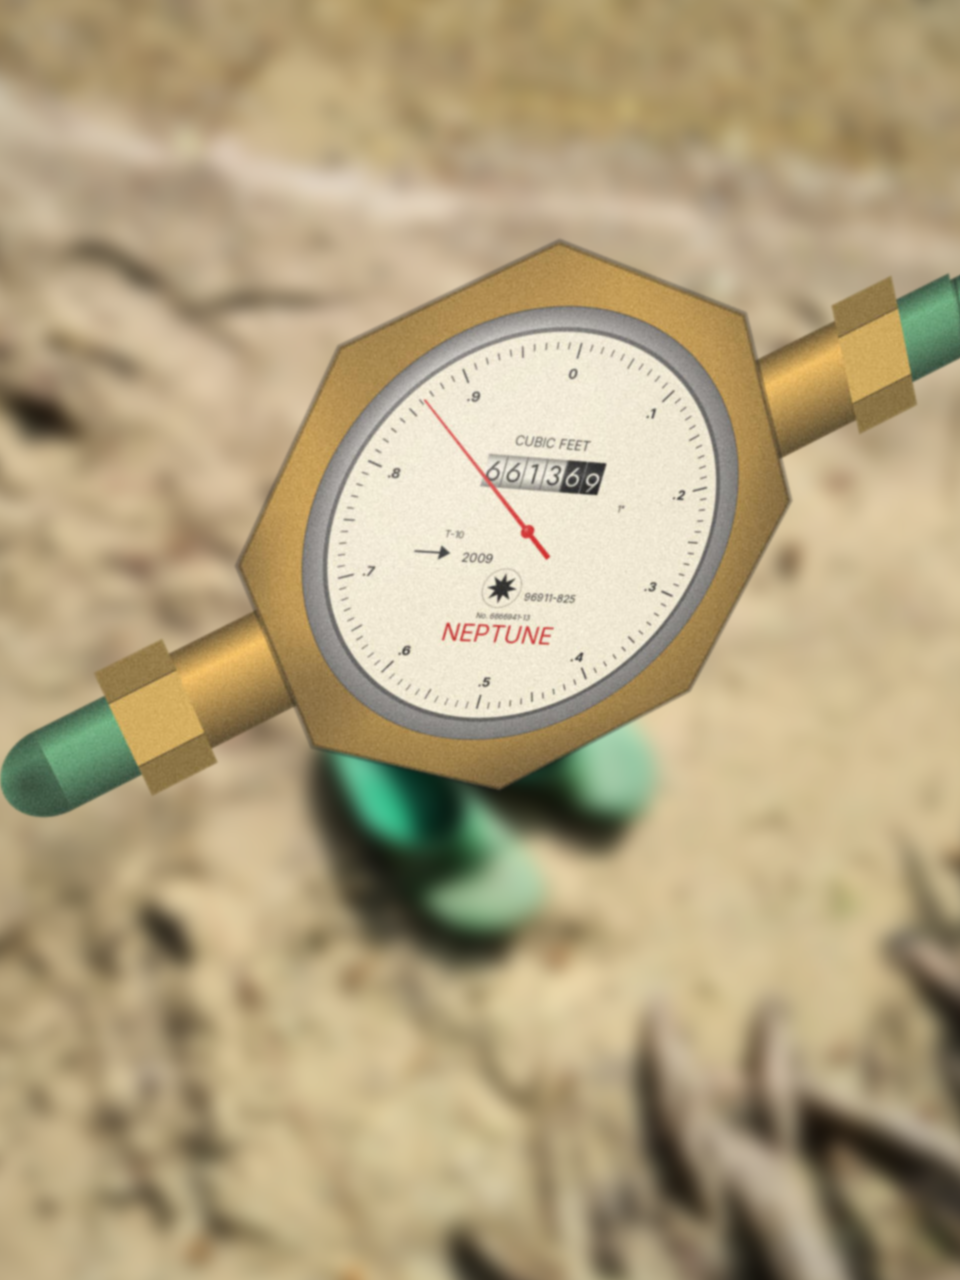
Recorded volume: 661368.86; ft³
